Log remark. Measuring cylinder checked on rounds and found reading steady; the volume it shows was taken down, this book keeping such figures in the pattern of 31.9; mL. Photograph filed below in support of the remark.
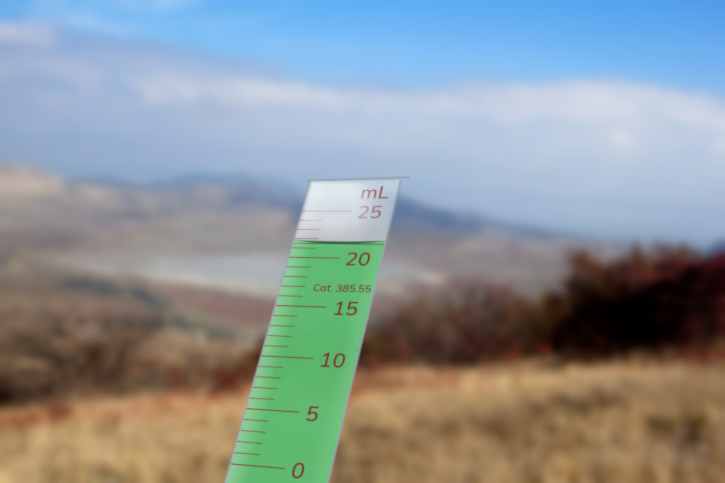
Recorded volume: 21.5; mL
